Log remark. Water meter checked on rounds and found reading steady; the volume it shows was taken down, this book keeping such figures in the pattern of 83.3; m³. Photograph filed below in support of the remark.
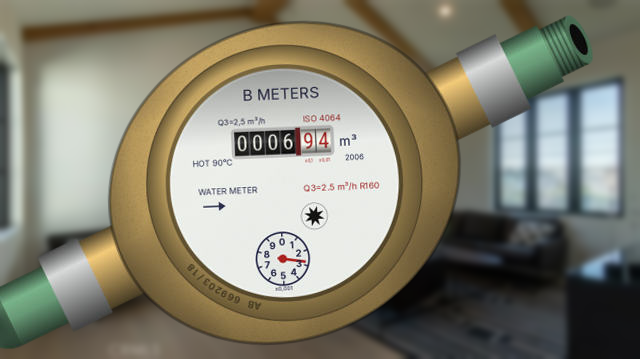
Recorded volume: 6.942; m³
